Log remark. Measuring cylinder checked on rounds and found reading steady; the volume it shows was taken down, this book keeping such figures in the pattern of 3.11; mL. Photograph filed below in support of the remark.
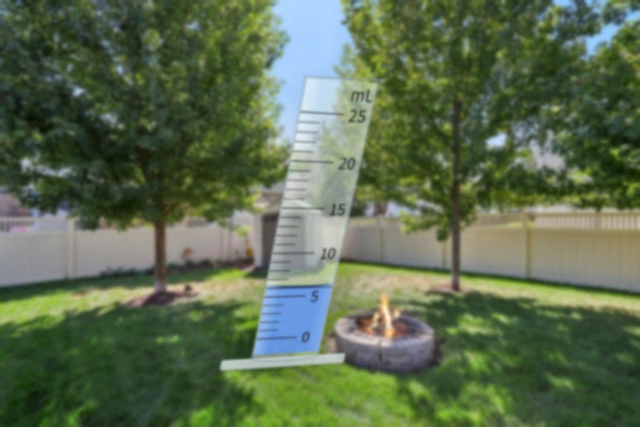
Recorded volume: 6; mL
